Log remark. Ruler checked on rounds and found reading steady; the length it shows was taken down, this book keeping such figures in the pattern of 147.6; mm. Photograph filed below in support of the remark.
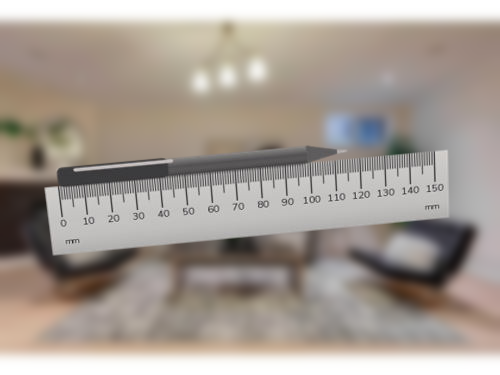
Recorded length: 115; mm
